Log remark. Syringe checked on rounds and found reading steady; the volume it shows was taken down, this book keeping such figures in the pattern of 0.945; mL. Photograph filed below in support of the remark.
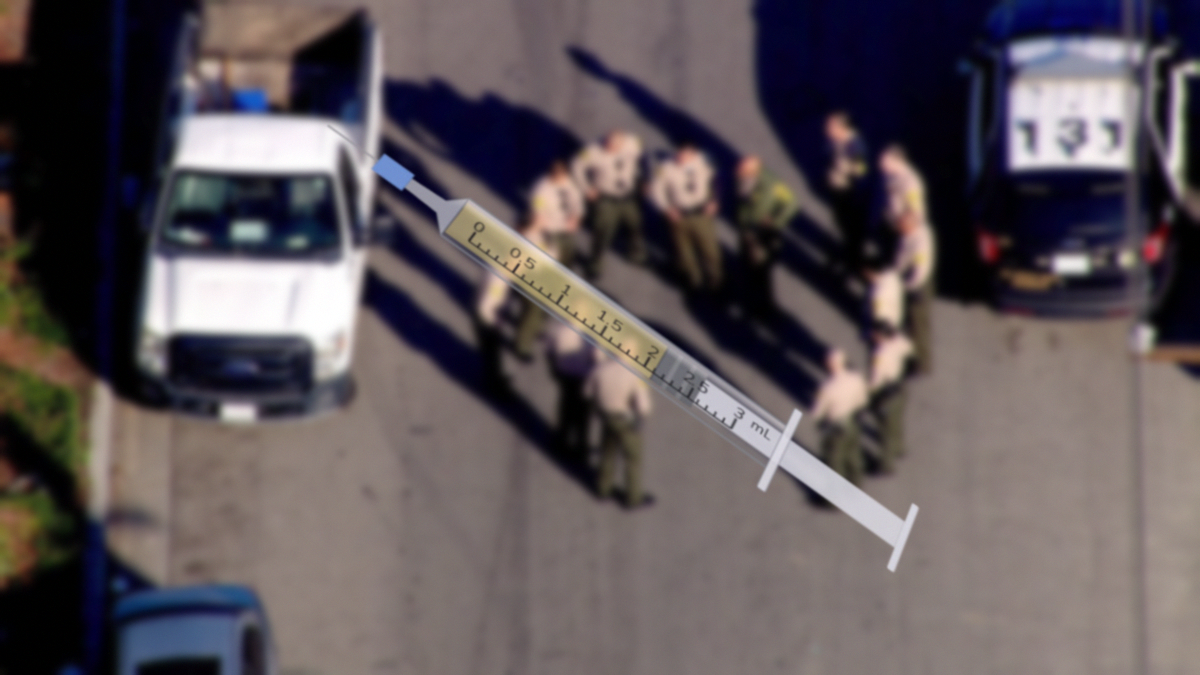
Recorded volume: 2.1; mL
